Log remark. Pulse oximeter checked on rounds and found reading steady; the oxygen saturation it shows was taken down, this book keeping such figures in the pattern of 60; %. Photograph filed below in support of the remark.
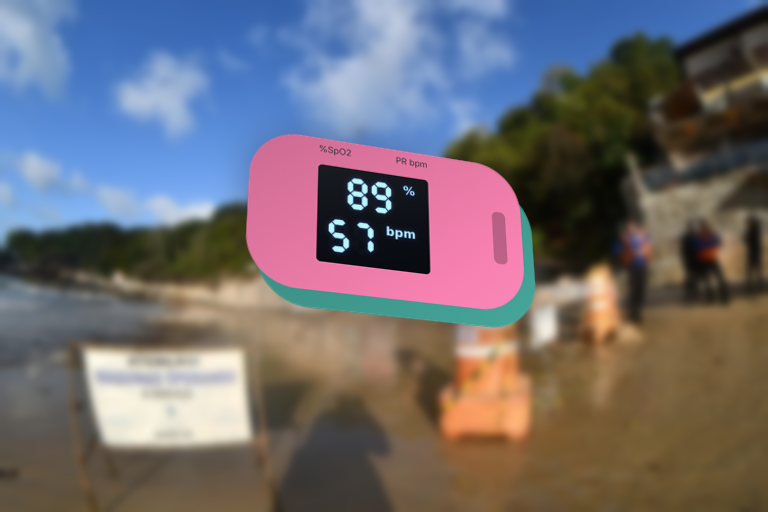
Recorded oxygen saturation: 89; %
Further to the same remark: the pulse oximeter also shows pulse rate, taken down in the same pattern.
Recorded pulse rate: 57; bpm
